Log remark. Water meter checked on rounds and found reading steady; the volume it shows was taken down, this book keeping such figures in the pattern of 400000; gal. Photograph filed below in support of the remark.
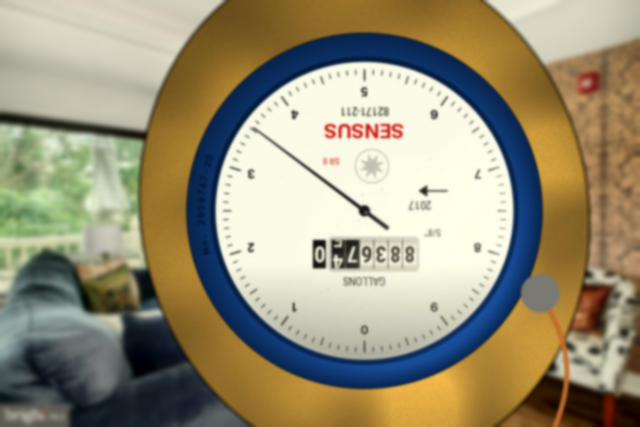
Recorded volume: 8836743.5; gal
